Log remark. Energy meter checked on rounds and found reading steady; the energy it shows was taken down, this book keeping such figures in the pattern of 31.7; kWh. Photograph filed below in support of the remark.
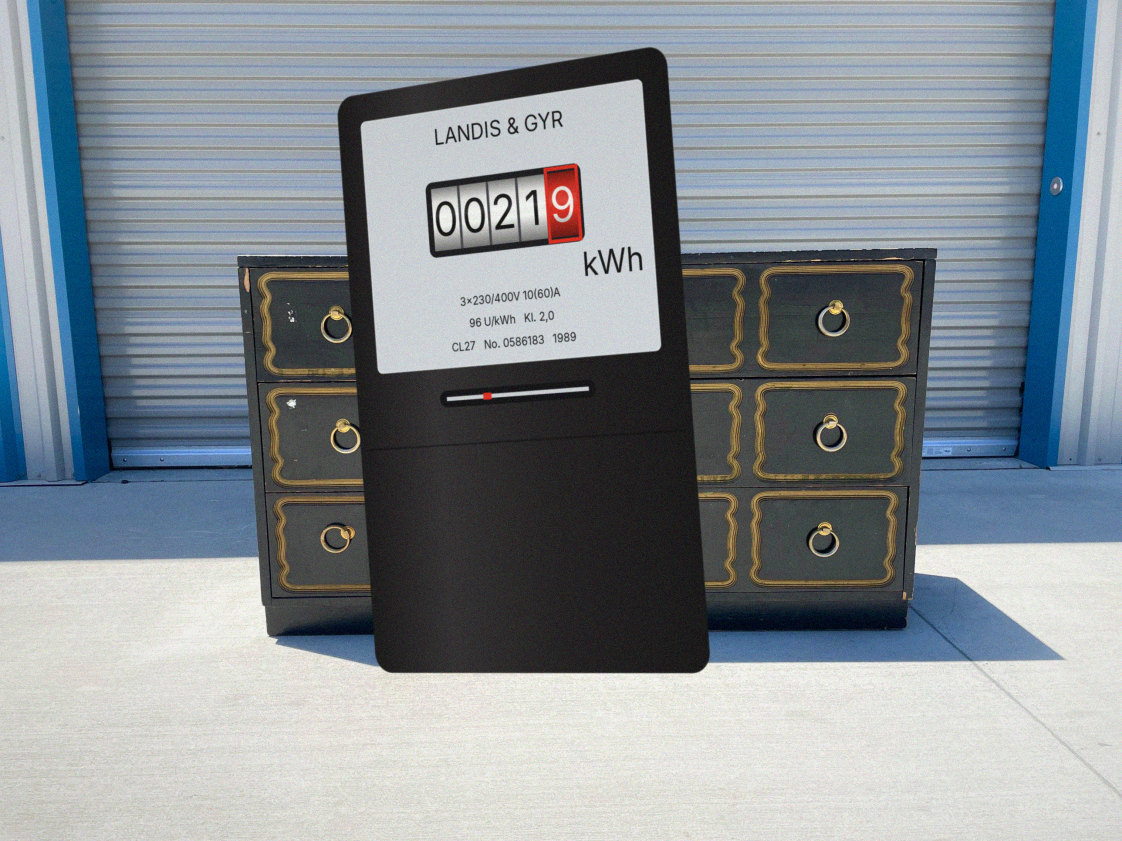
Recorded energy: 21.9; kWh
